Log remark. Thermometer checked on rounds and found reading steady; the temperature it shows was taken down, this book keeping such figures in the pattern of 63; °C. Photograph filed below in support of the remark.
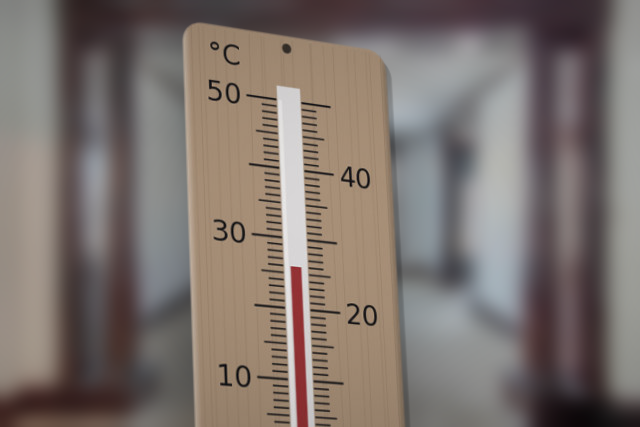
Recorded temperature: 26; °C
